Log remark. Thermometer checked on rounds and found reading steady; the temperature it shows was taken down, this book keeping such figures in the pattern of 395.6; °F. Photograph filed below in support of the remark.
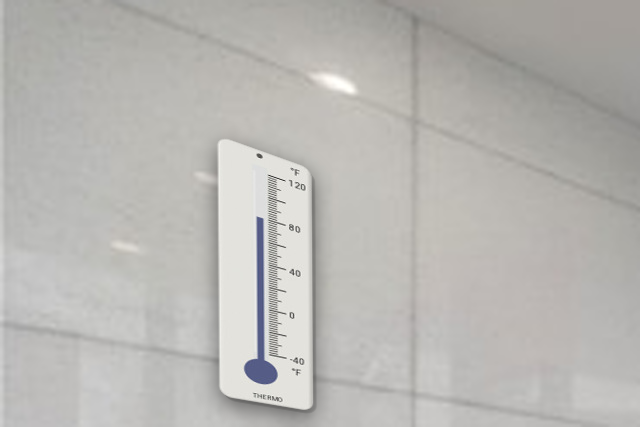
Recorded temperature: 80; °F
